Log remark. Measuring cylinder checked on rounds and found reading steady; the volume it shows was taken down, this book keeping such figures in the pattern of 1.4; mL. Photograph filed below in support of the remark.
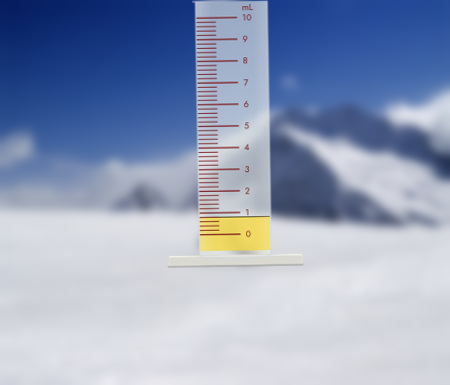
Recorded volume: 0.8; mL
